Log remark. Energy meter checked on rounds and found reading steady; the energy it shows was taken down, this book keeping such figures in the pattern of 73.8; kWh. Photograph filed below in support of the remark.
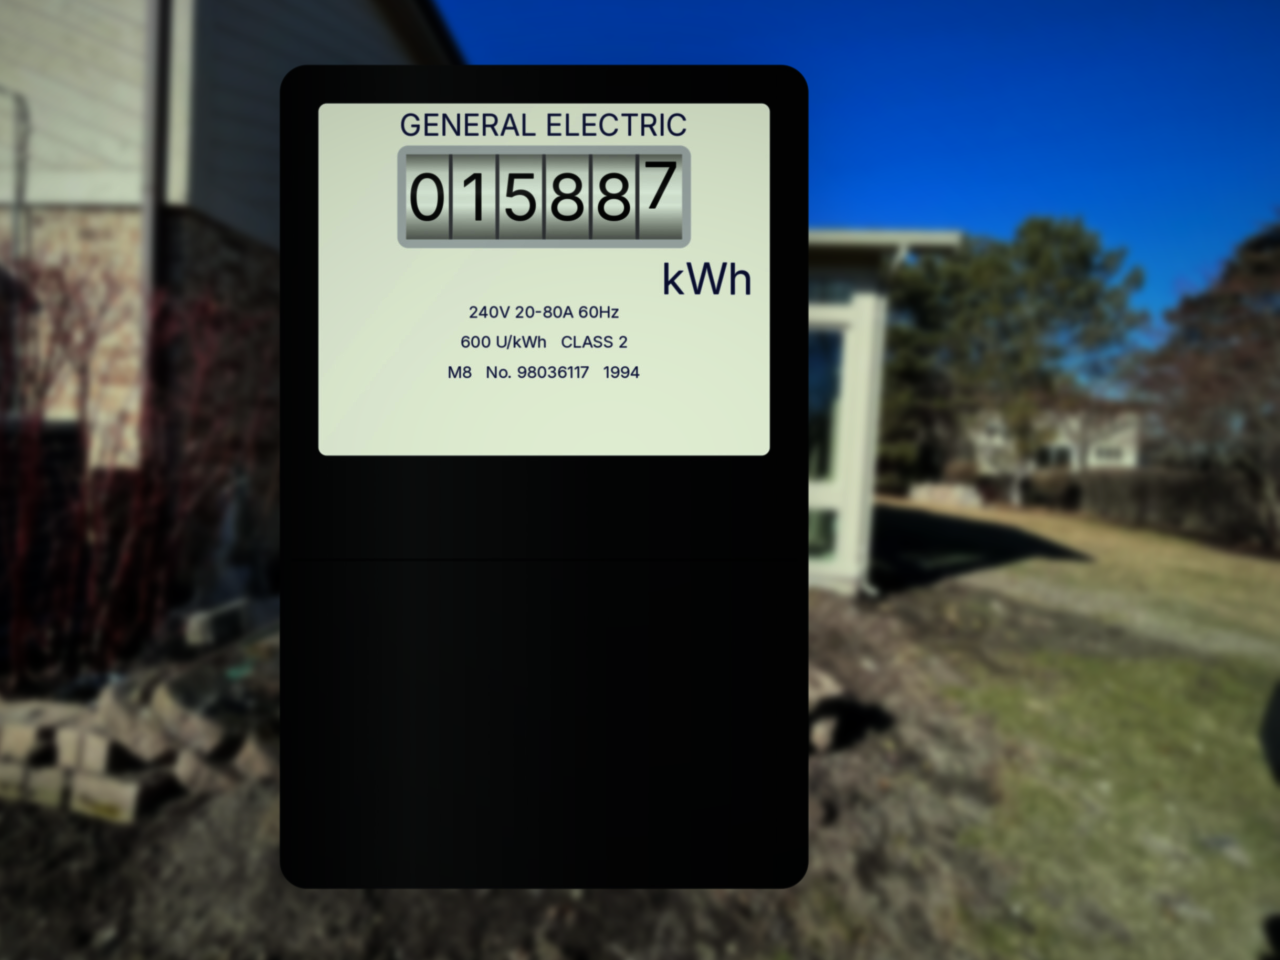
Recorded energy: 15887; kWh
